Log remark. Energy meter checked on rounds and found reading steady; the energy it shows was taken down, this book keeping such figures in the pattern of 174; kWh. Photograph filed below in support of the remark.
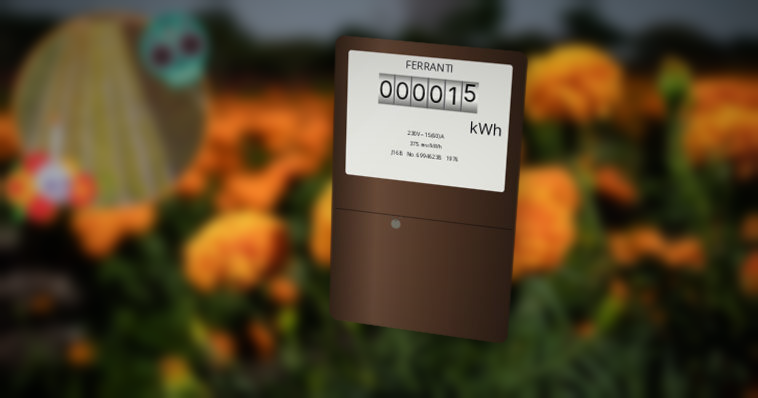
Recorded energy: 15; kWh
